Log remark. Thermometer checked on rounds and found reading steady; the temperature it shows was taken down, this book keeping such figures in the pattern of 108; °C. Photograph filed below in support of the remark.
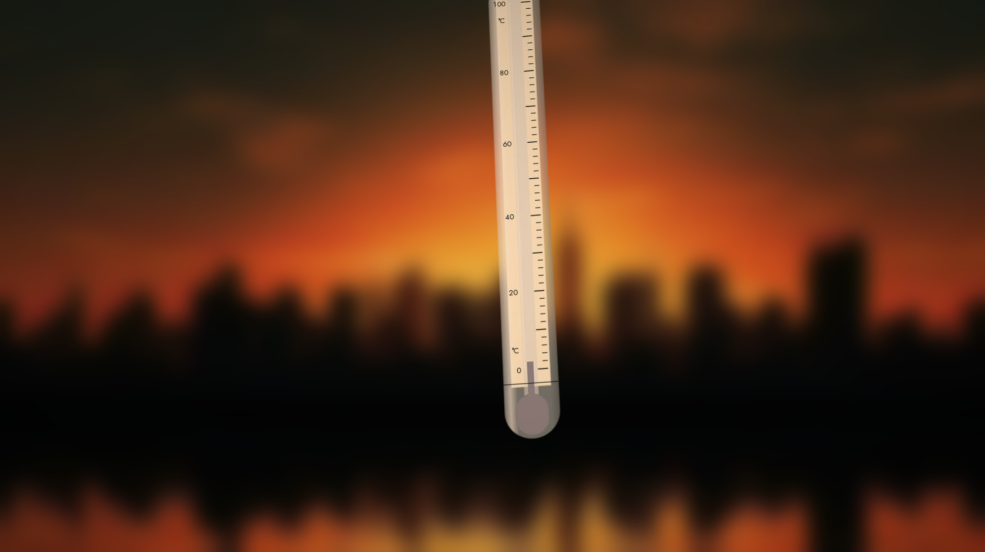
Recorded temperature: 2; °C
